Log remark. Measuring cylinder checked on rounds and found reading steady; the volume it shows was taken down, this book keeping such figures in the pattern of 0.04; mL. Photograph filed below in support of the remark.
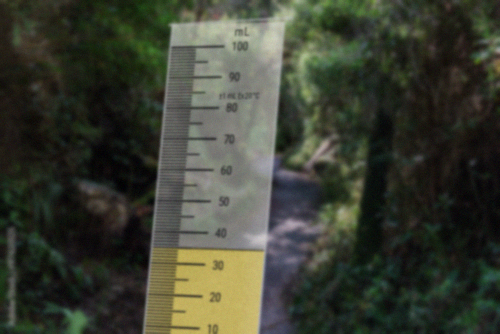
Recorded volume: 35; mL
